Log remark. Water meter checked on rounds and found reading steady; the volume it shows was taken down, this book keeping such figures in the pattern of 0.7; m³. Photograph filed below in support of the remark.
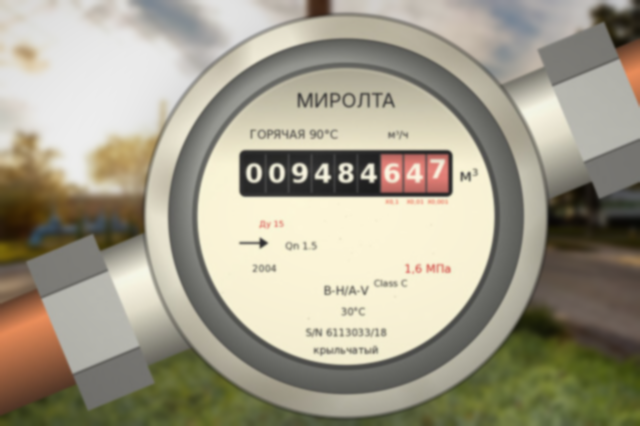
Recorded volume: 9484.647; m³
